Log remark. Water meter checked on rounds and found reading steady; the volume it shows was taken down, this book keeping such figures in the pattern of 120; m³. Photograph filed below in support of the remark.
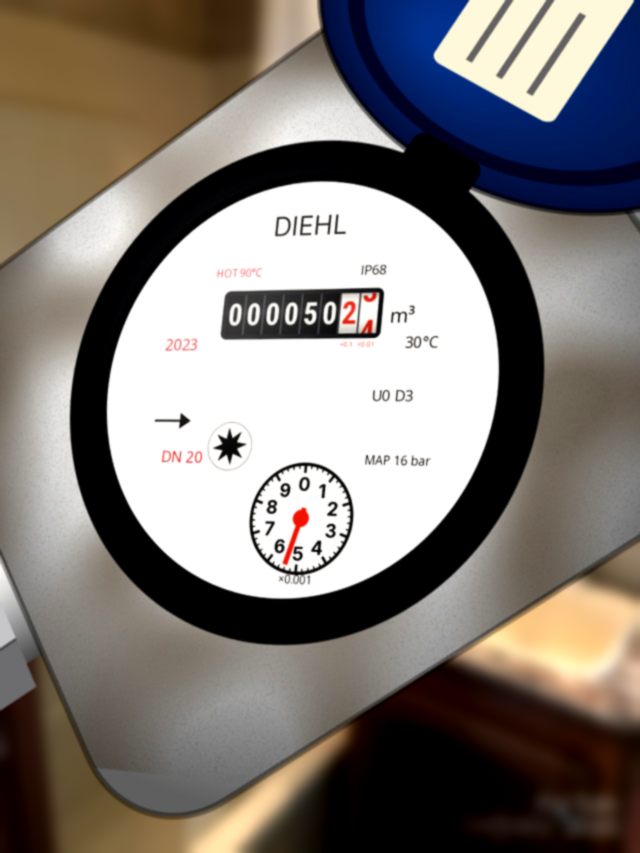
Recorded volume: 50.235; m³
